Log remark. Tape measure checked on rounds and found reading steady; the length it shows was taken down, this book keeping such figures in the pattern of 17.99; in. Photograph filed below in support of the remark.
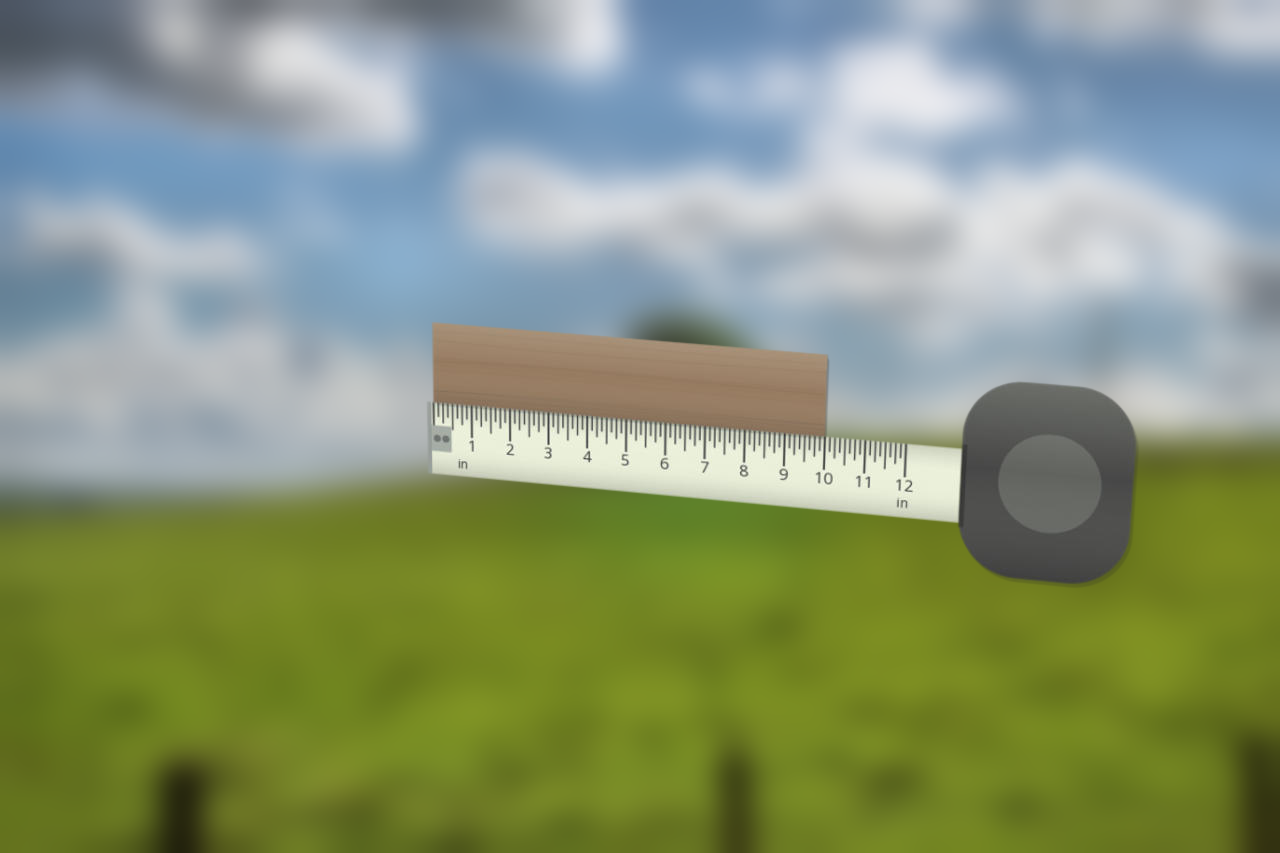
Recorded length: 10; in
